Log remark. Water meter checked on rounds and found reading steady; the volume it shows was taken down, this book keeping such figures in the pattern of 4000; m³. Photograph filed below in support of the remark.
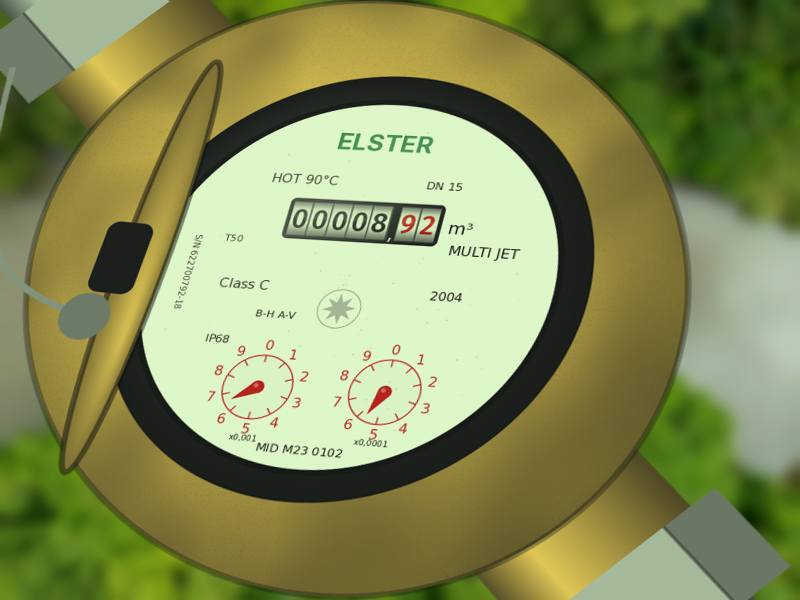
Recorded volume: 8.9265; m³
